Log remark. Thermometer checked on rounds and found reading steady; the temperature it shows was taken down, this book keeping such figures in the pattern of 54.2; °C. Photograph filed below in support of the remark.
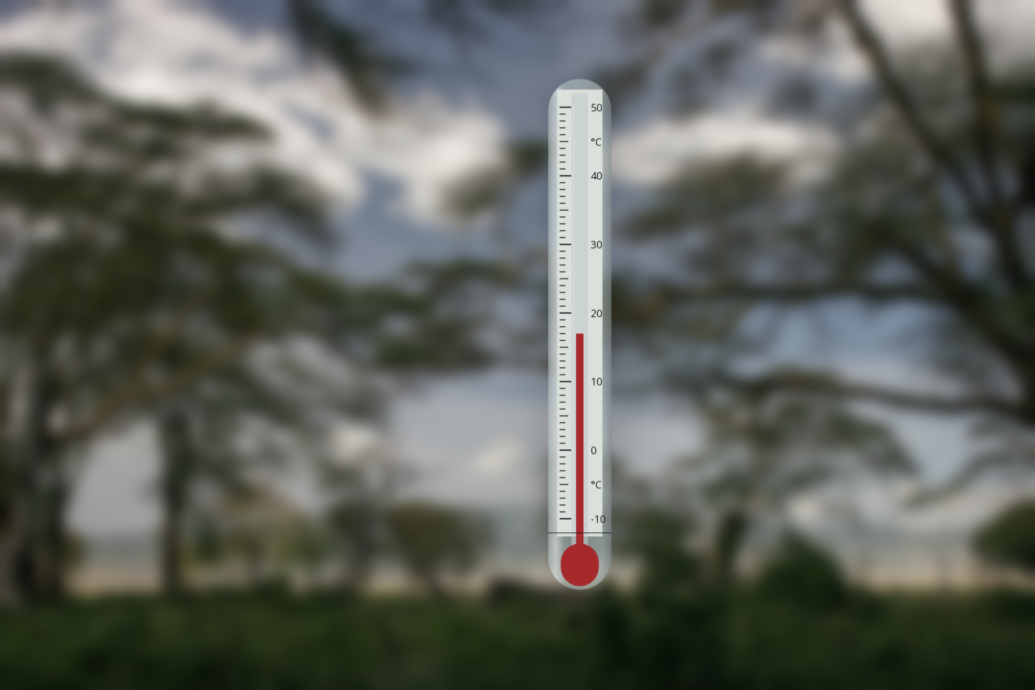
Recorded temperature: 17; °C
